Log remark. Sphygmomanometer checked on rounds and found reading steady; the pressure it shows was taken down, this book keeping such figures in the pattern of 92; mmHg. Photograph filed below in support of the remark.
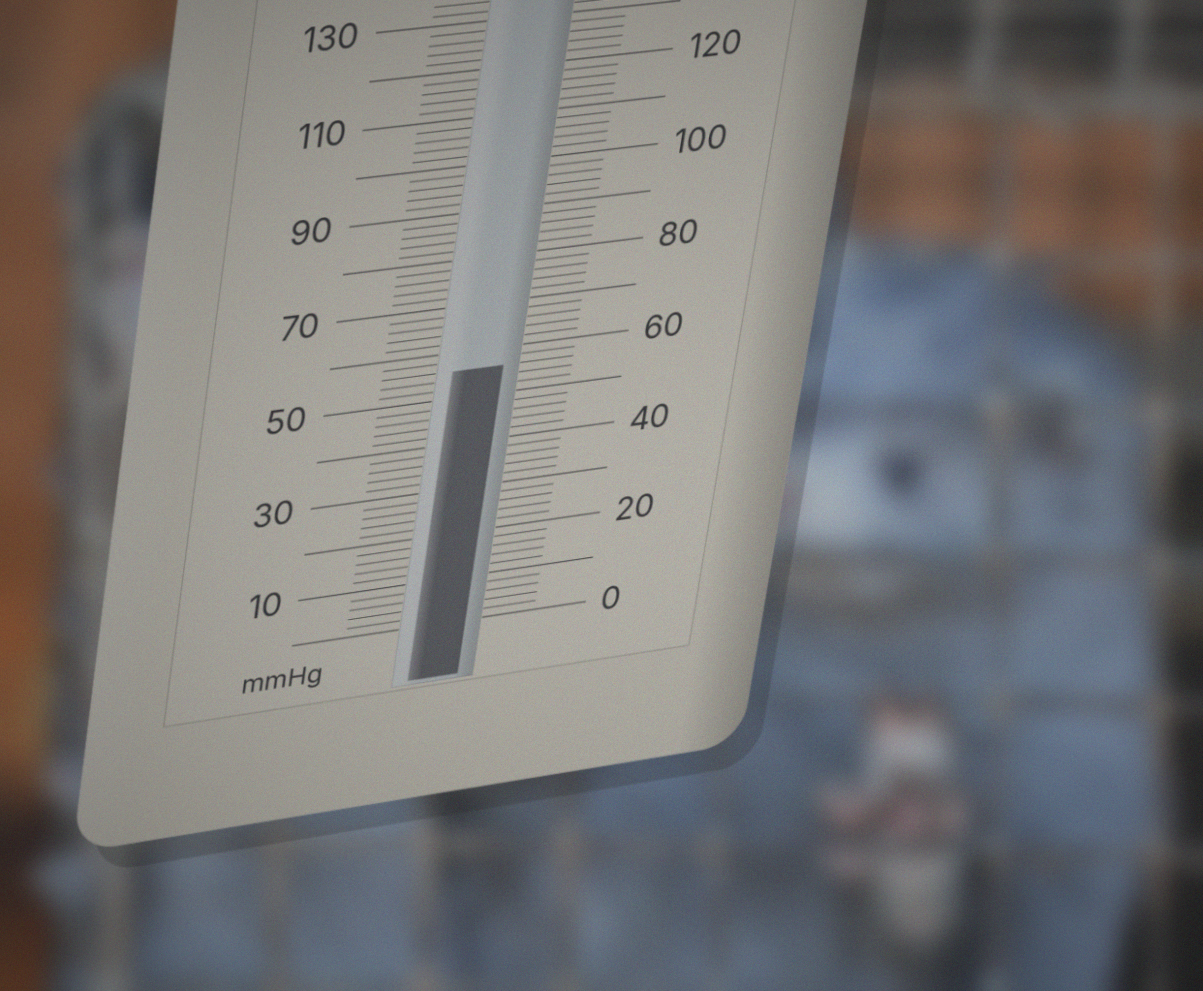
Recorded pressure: 56; mmHg
